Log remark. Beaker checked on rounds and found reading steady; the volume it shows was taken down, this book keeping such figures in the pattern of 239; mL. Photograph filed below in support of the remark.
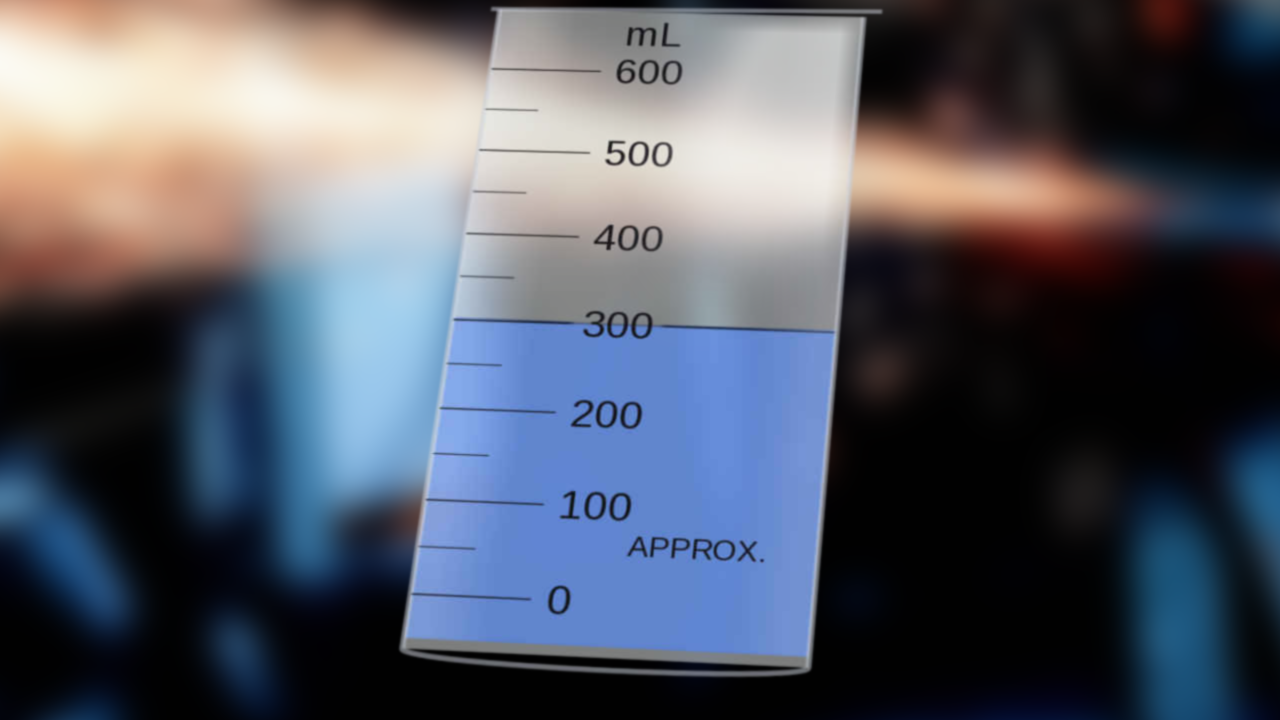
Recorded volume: 300; mL
